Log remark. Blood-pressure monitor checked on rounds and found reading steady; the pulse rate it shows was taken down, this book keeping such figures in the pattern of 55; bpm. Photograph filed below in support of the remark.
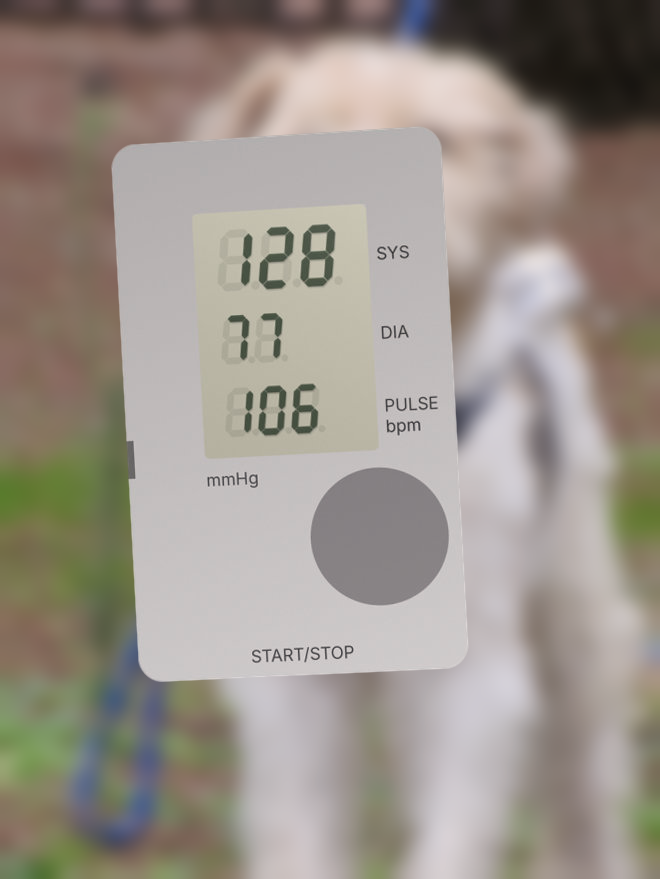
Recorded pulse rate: 106; bpm
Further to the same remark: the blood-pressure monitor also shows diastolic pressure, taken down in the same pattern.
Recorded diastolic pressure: 77; mmHg
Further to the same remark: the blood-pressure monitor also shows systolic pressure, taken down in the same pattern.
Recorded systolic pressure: 128; mmHg
